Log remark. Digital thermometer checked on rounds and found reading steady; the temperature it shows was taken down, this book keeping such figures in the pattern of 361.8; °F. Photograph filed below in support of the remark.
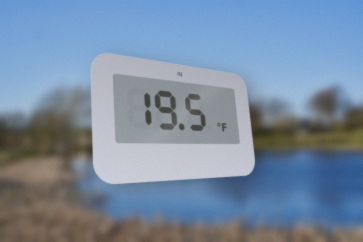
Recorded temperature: 19.5; °F
